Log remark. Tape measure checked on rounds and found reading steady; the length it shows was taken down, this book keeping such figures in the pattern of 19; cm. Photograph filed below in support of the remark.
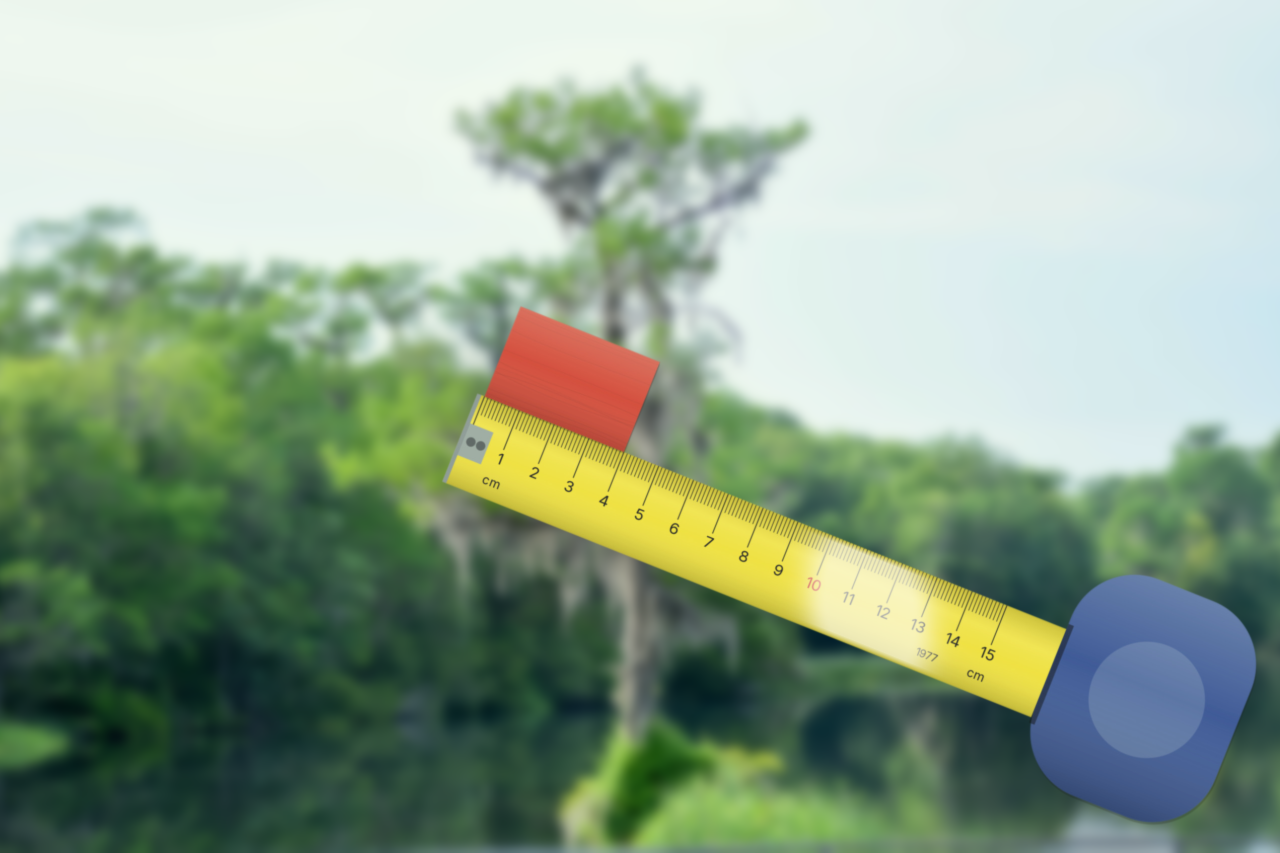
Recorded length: 4; cm
